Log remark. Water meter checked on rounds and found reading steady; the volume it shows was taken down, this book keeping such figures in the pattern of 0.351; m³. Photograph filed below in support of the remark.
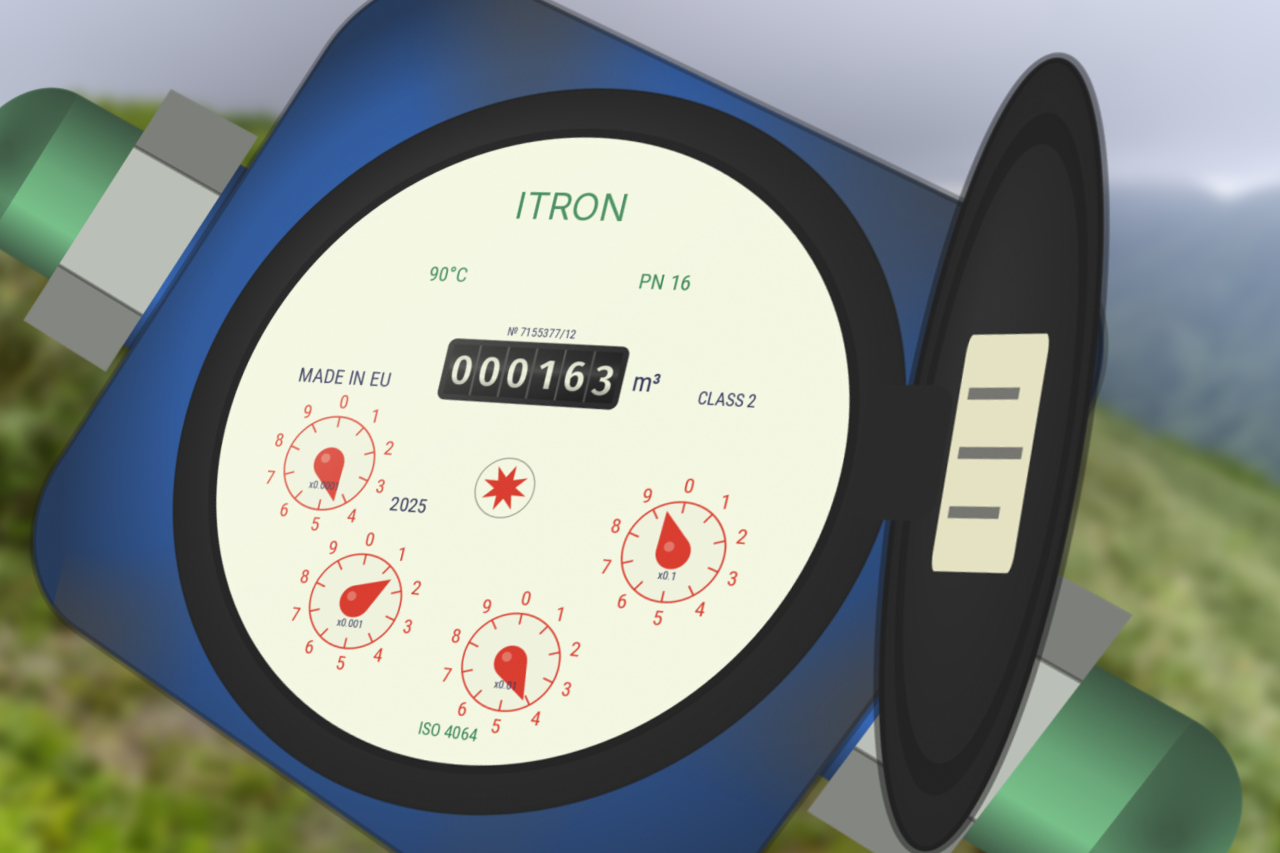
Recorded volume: 162.9414; m³
